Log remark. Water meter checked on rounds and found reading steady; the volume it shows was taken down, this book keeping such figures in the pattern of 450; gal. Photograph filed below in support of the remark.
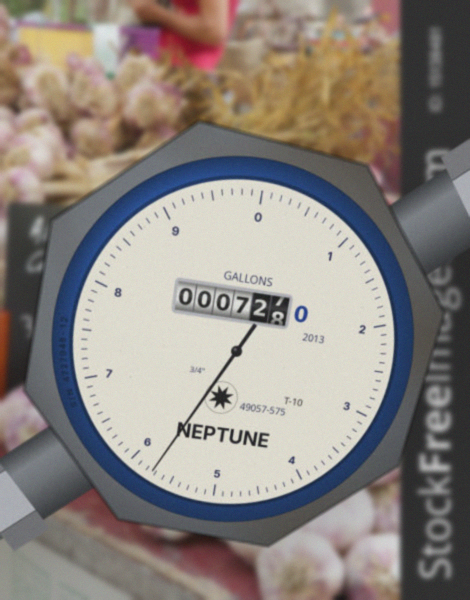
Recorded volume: 7275.7; gal
